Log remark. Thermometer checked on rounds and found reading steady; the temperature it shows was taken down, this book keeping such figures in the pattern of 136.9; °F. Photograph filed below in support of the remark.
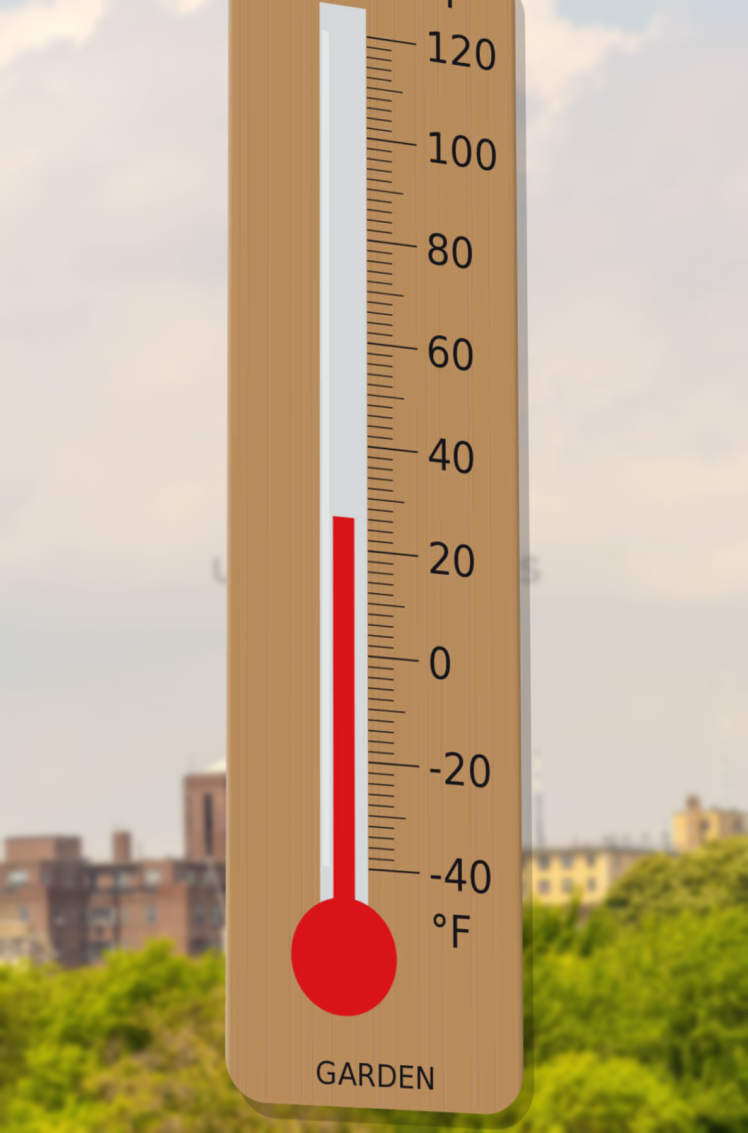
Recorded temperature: 26; °F
